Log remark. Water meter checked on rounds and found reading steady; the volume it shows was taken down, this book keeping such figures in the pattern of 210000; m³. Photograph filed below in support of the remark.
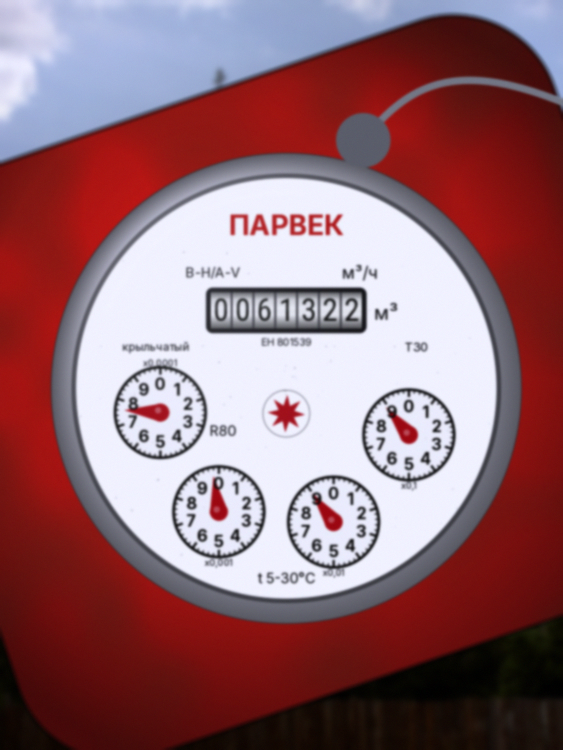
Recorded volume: 61322.8897; m³
